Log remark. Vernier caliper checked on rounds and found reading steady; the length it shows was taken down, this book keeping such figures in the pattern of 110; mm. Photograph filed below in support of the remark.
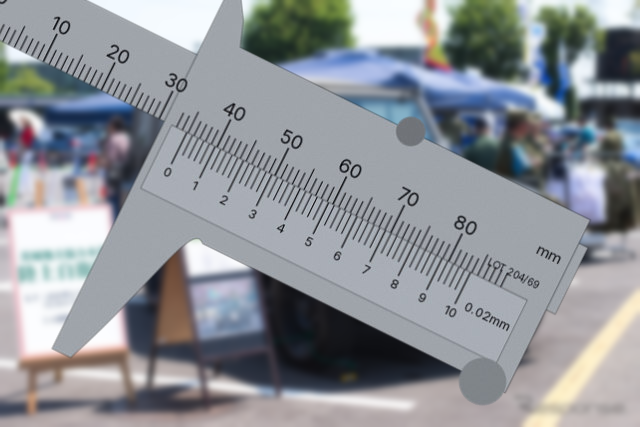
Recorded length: 34.8; mm
